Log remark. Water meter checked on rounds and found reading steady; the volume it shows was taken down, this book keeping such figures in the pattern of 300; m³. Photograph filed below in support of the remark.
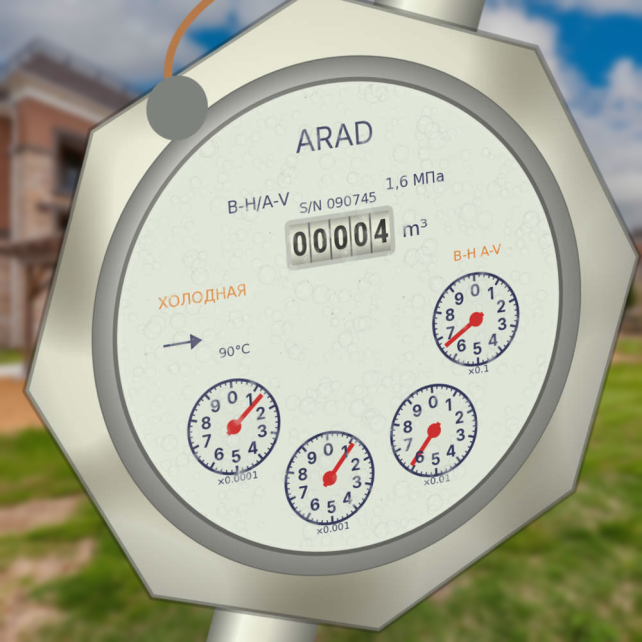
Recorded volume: 4.6611; m³
